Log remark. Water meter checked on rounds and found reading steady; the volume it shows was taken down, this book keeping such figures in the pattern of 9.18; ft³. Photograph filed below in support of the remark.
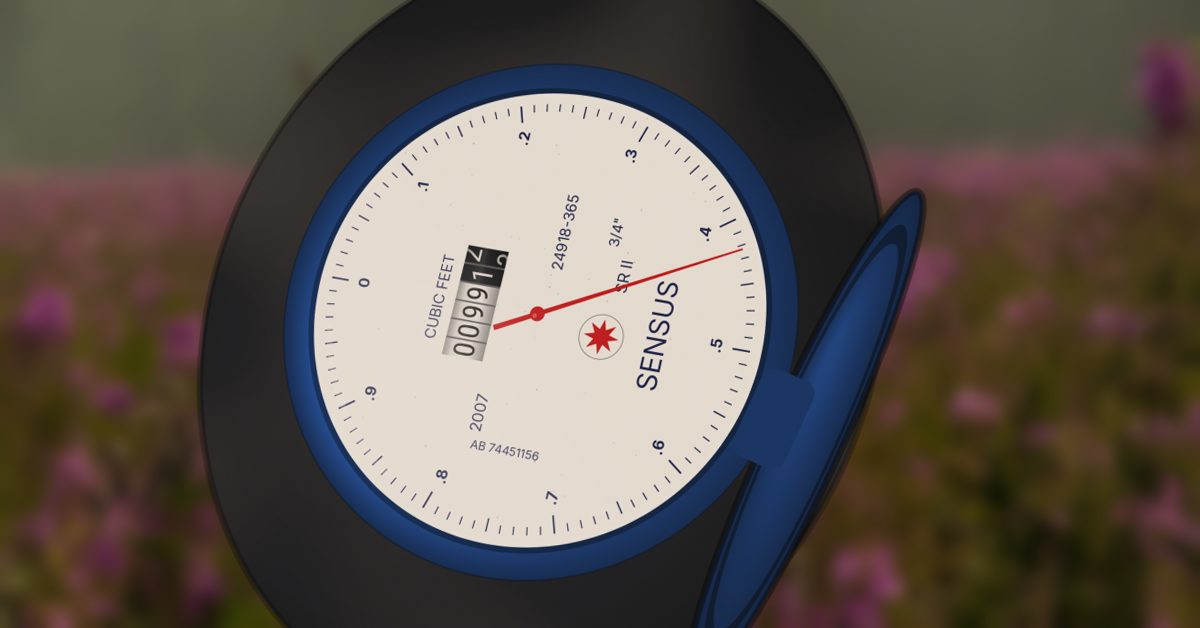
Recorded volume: 9912.42; ft³
